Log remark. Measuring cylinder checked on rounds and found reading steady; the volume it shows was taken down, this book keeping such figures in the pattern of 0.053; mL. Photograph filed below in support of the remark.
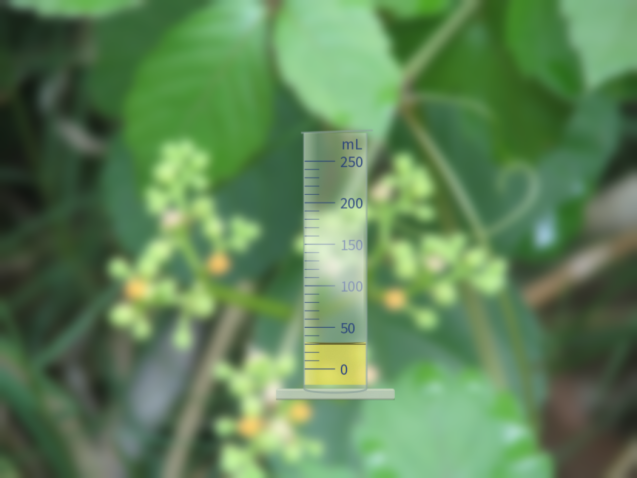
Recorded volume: 30; mL
